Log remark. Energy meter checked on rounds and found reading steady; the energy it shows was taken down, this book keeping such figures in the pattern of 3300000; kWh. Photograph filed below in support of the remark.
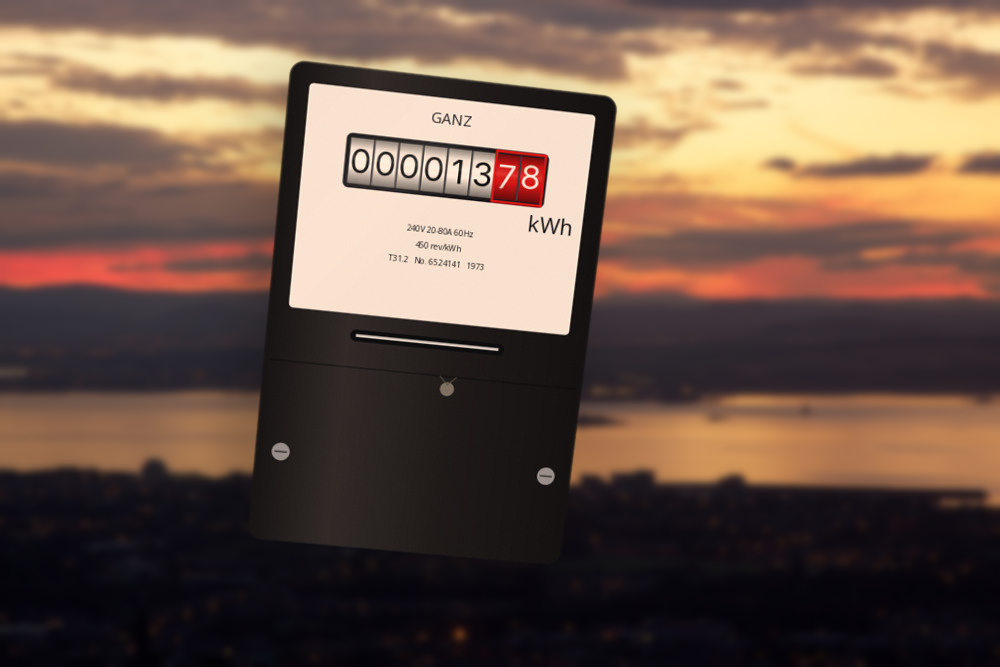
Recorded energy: 13.78; kWh
